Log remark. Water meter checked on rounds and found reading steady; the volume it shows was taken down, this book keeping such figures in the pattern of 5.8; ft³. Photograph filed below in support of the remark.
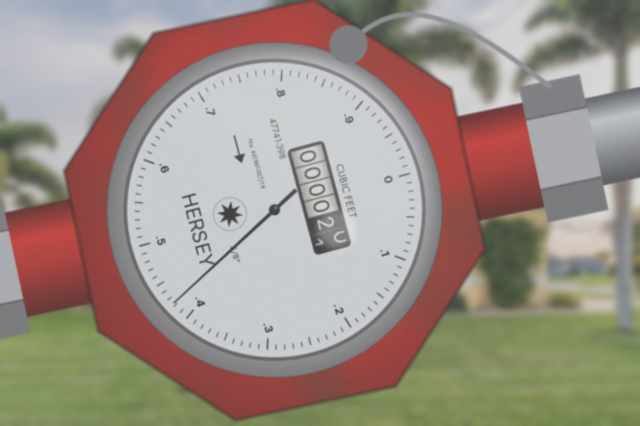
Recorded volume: 20.42; ft³
